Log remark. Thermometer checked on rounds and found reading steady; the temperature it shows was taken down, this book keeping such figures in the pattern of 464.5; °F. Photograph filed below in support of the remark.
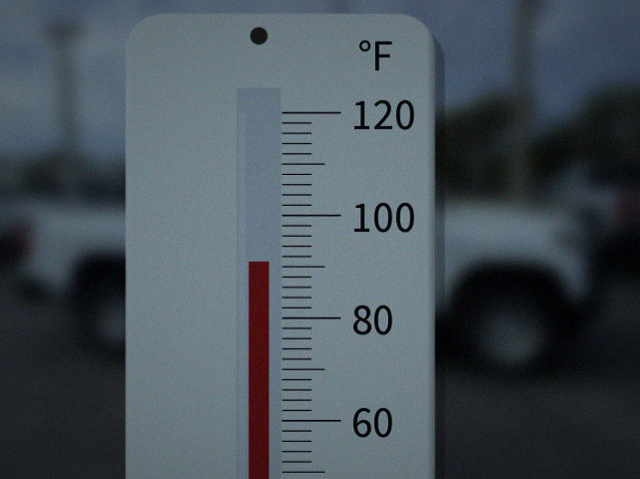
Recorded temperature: 91; °F
